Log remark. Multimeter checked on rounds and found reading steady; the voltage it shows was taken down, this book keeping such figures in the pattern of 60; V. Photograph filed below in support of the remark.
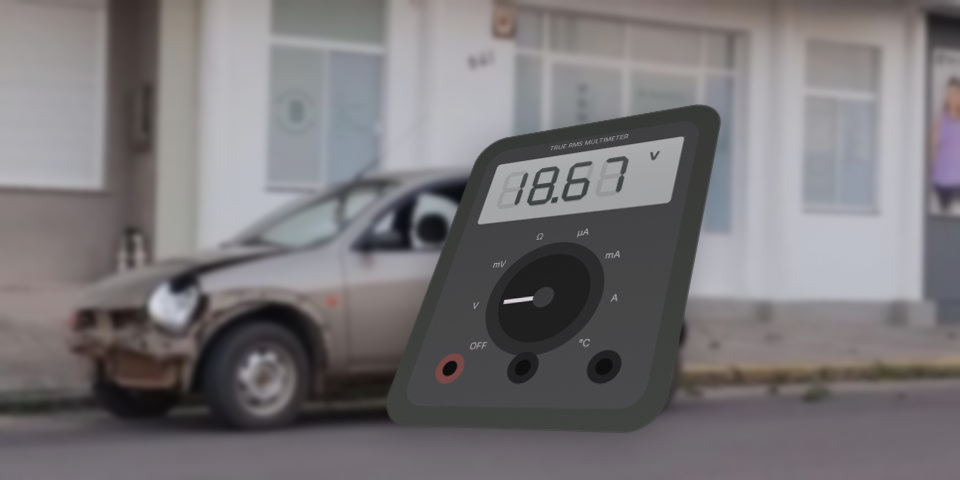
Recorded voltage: 18.67; V
